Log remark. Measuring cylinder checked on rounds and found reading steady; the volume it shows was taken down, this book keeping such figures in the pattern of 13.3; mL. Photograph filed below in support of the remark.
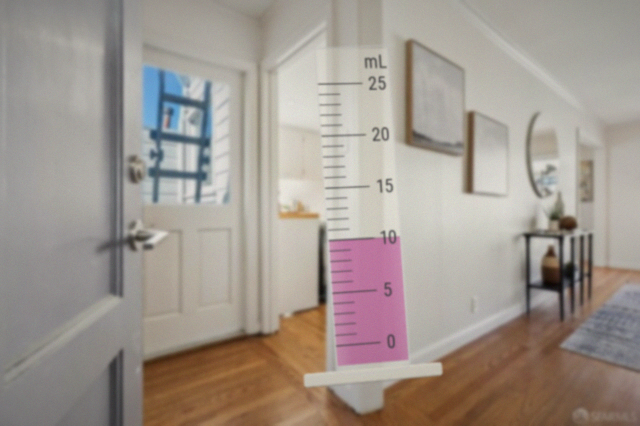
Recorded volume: 10; mL
